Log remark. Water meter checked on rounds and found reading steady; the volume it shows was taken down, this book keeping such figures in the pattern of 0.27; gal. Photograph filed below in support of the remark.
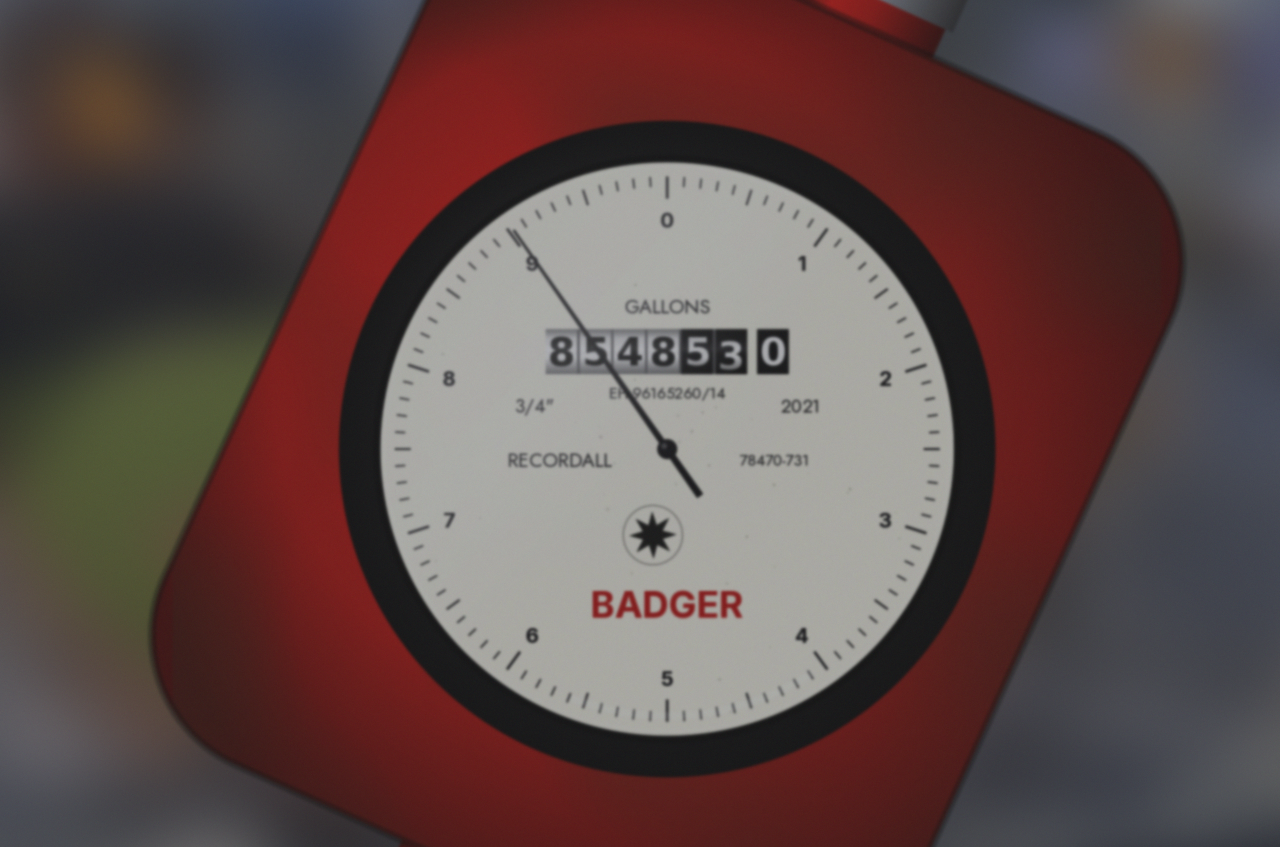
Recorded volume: 8548529.0; gal
